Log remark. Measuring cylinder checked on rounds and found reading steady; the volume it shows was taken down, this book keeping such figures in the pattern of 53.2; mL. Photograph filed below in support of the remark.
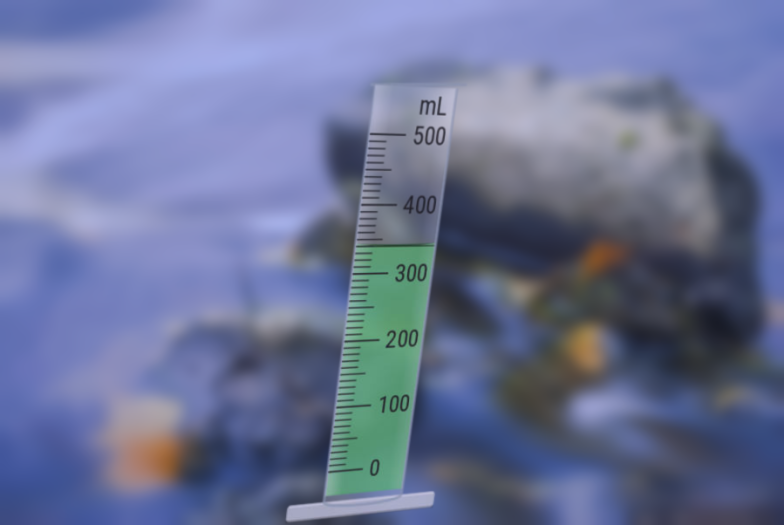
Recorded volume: 340; mL
